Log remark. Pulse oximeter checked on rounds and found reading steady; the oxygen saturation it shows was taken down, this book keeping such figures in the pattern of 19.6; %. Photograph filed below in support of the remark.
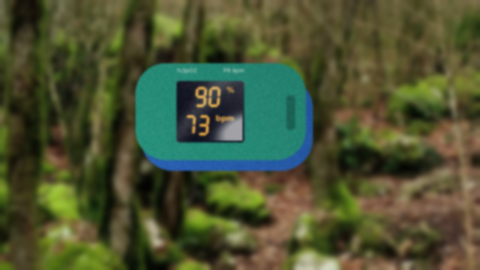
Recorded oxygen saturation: 90; %
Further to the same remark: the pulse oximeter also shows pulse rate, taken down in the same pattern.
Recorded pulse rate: 73; bpm
